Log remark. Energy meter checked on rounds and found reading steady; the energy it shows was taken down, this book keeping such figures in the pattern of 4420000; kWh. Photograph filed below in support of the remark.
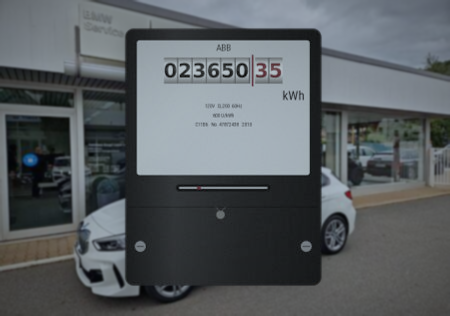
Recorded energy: 23650.35; kWh
